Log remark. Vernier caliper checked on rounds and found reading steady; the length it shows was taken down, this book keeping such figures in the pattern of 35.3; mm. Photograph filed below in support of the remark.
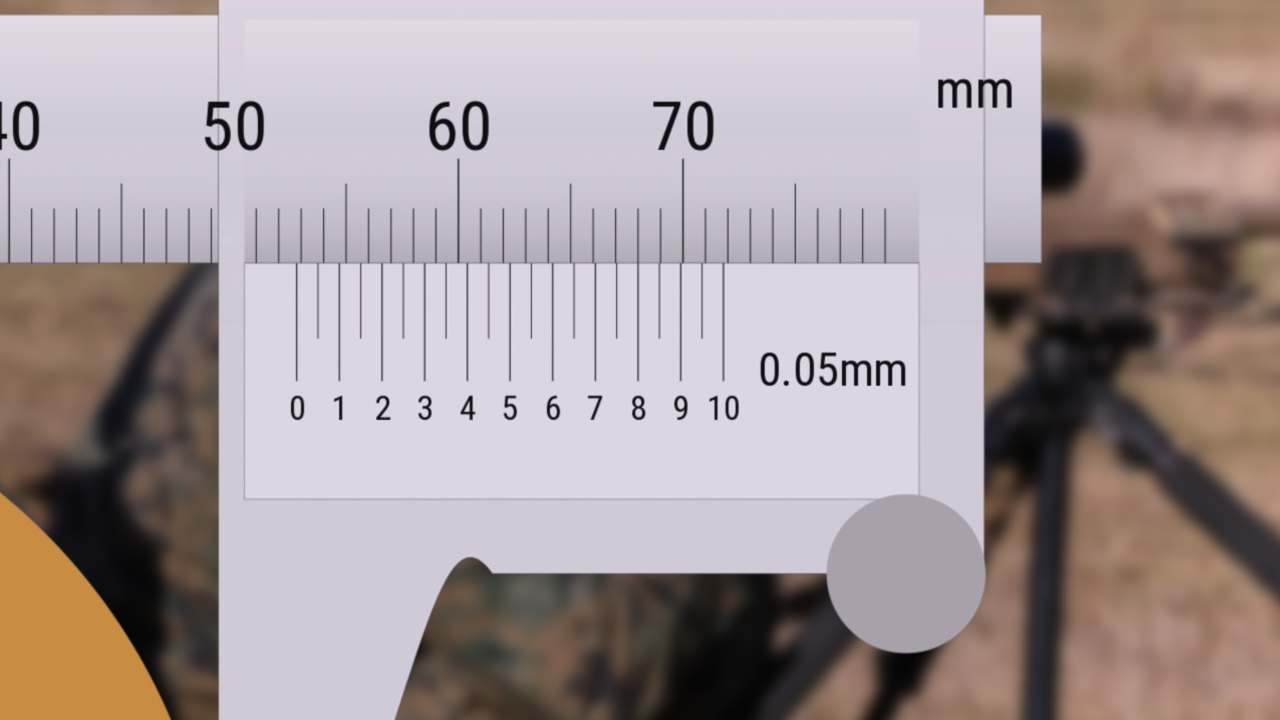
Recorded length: 52.8; mm
